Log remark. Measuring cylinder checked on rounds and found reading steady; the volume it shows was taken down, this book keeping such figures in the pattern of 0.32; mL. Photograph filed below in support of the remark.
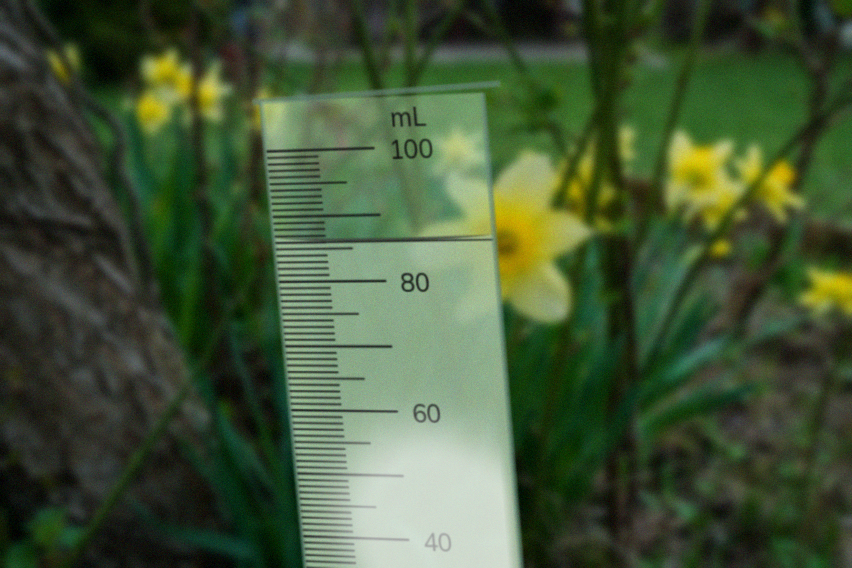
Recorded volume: 86; mL
